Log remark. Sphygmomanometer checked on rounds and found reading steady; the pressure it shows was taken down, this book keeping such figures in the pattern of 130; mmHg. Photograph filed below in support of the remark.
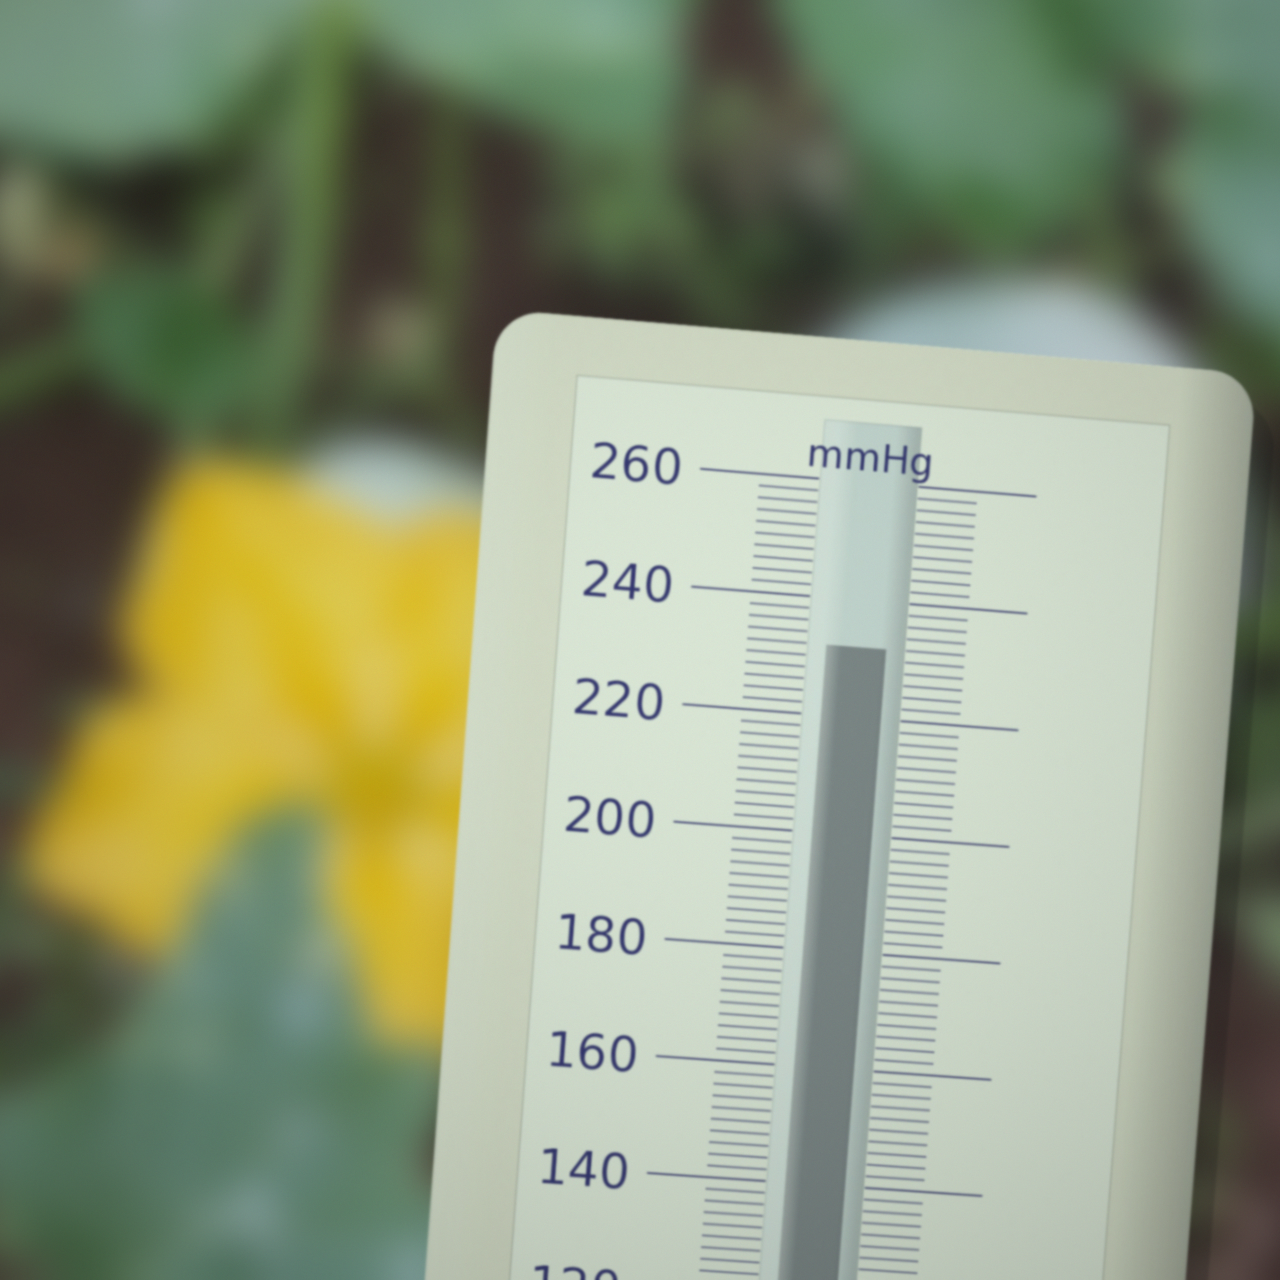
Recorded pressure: 232; mmHg
